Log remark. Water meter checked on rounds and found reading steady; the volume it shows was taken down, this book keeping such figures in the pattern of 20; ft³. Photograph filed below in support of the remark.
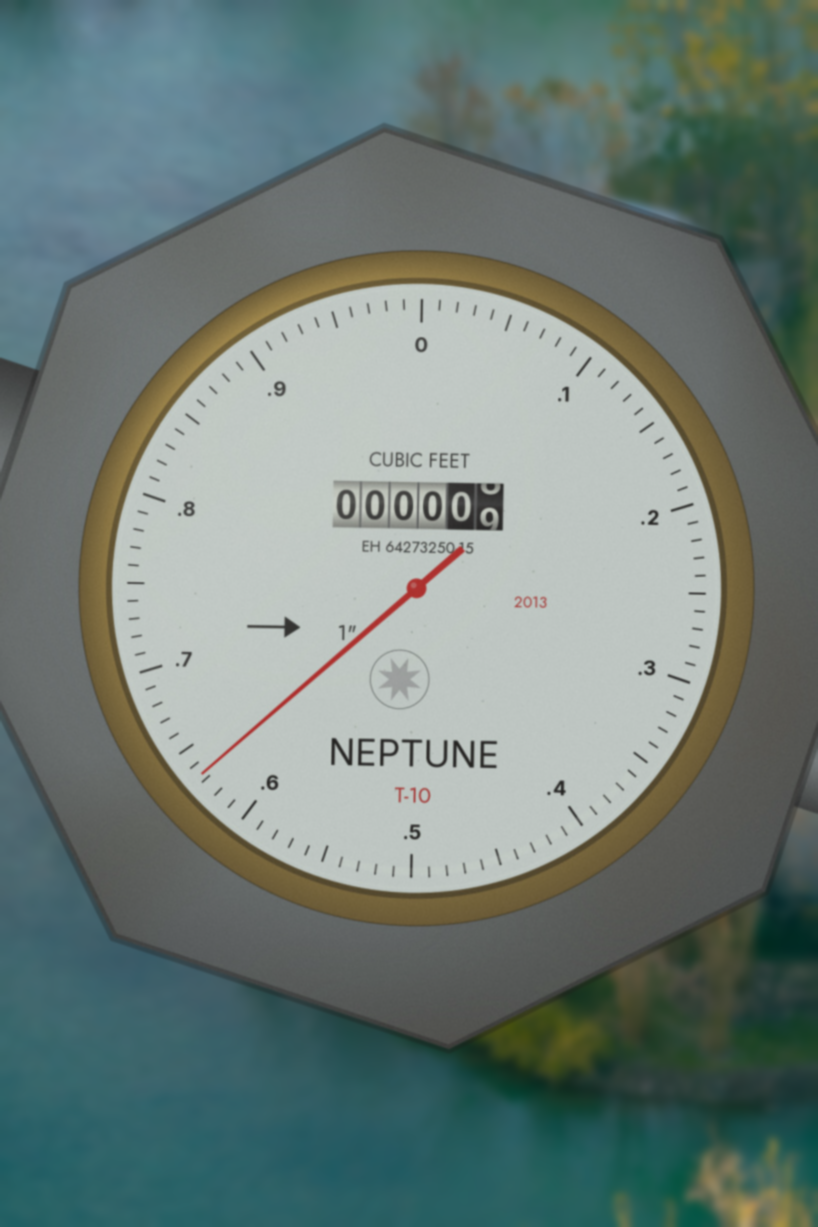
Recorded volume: 8.63; ft³
